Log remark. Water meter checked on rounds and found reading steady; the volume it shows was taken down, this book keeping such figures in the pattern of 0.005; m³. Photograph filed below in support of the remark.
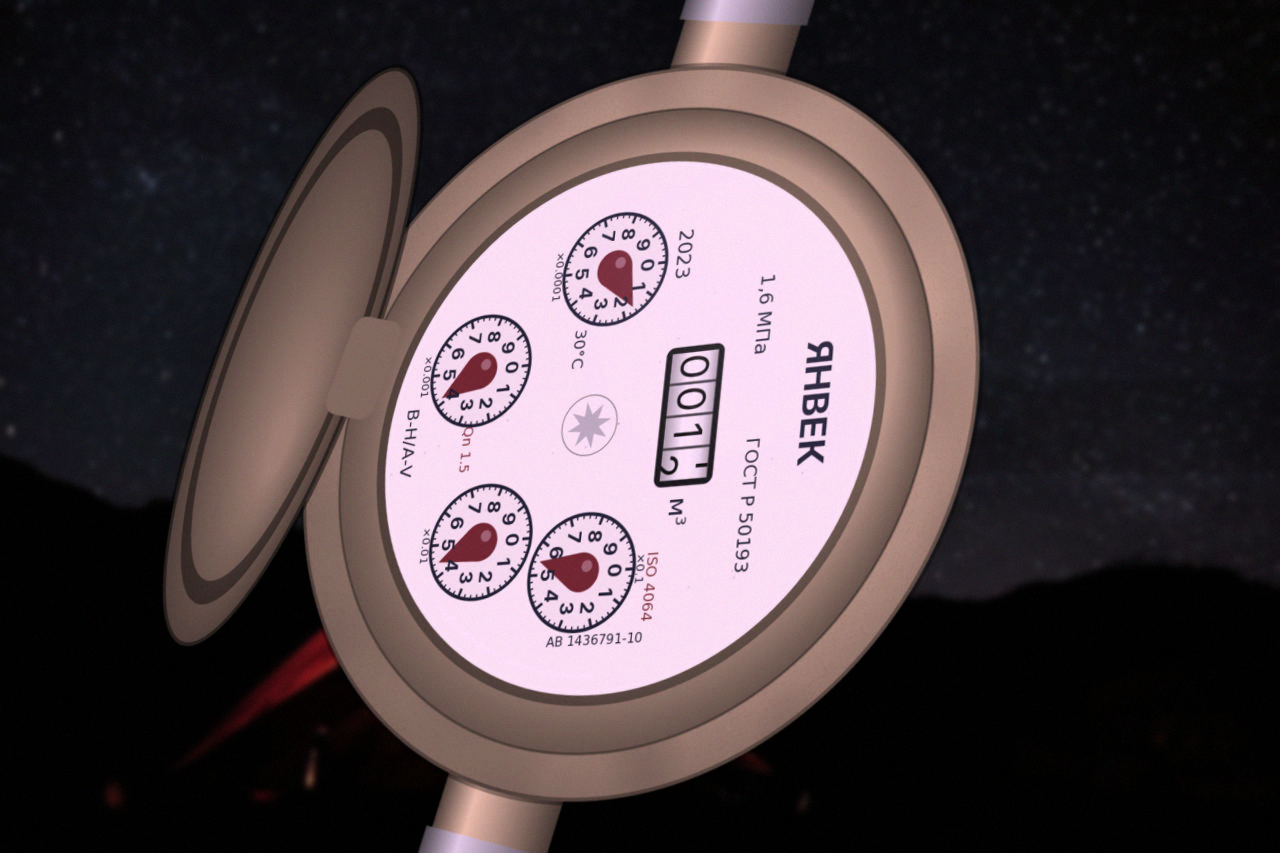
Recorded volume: 11.5441; m³
